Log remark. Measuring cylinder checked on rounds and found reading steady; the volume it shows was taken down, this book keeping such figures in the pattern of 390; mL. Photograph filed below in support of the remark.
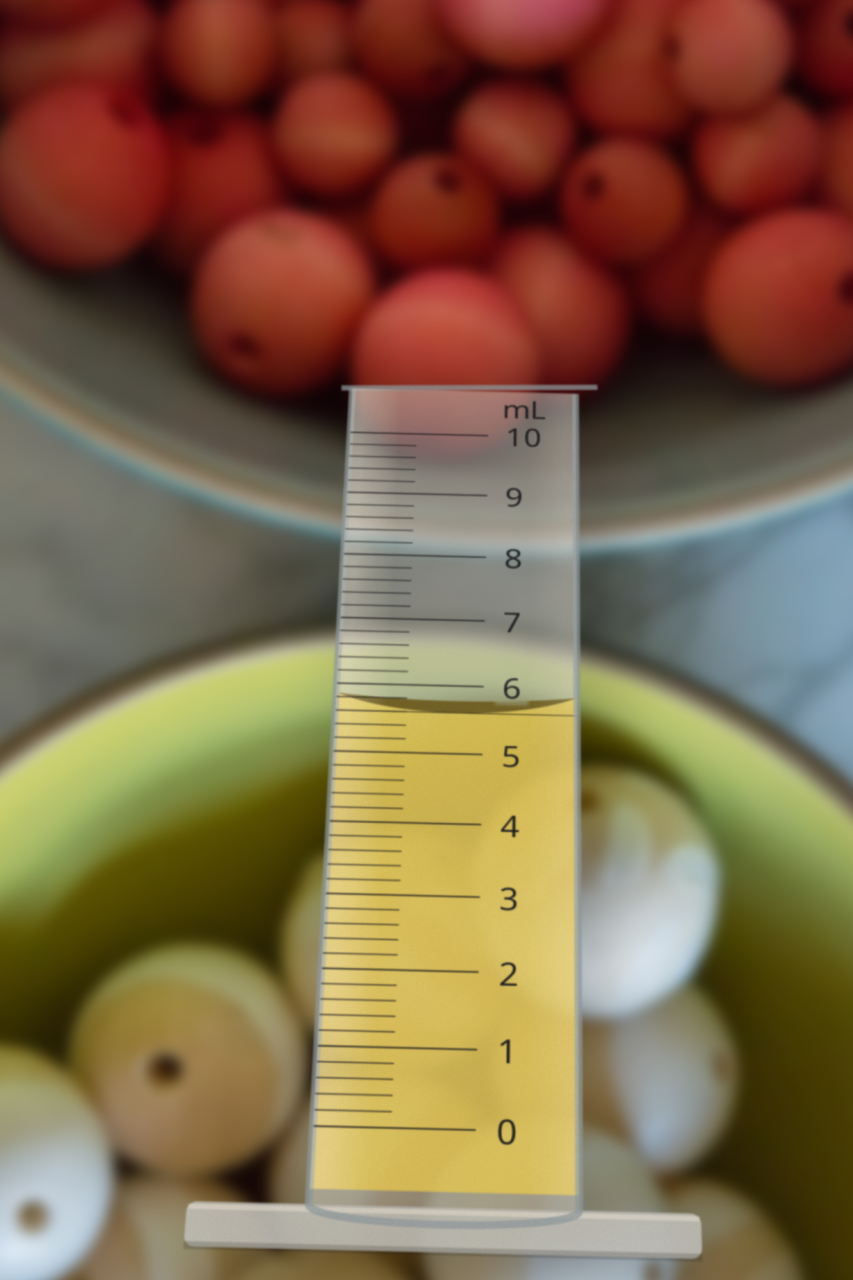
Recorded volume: 5.6; mL
